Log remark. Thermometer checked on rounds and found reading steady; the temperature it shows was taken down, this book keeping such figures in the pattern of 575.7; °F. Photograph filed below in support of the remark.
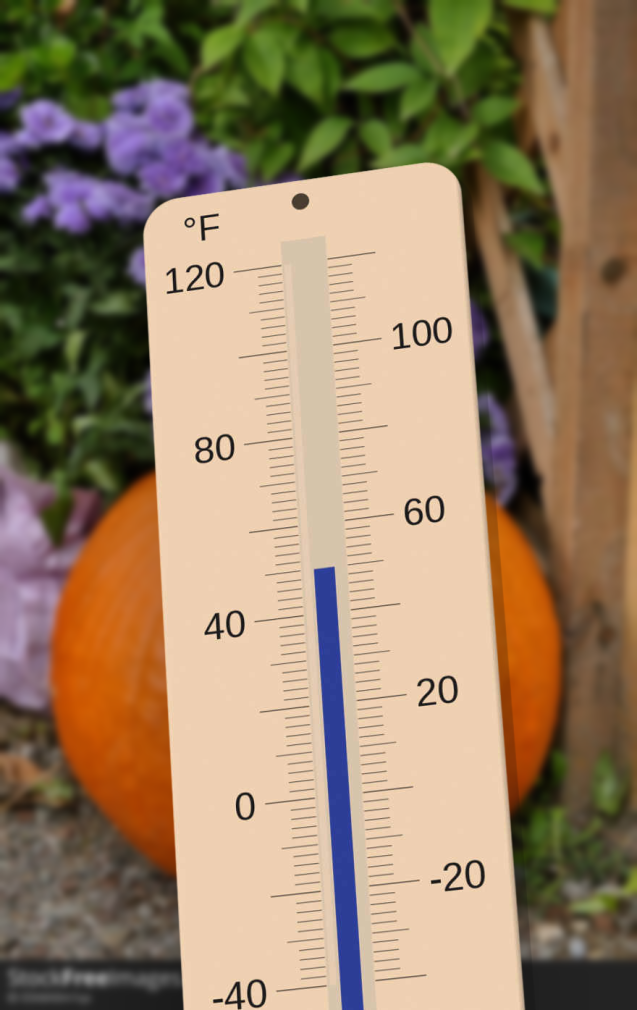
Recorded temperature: 50; °F
